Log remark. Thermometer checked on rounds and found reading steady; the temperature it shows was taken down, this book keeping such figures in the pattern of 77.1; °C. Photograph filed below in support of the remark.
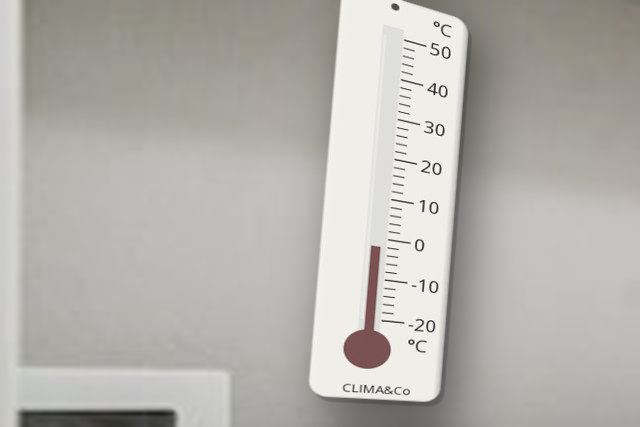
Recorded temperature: -2; °C
